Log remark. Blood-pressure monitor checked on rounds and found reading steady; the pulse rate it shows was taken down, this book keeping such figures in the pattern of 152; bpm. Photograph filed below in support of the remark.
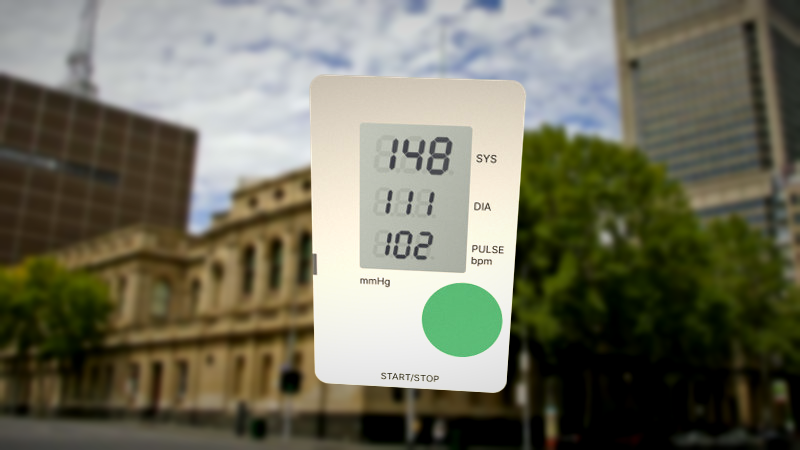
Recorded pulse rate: 102; bpm
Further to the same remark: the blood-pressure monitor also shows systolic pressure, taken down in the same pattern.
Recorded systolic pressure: 148; mmHg
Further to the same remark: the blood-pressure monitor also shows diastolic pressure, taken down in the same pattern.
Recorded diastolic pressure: 111; mmHg
